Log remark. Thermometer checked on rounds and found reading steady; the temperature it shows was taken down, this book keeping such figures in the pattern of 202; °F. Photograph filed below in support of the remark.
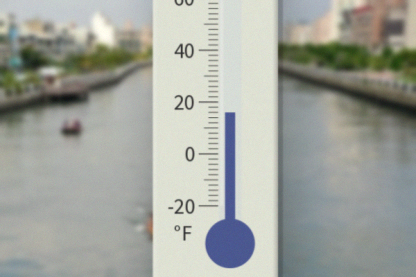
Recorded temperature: 16; °F
